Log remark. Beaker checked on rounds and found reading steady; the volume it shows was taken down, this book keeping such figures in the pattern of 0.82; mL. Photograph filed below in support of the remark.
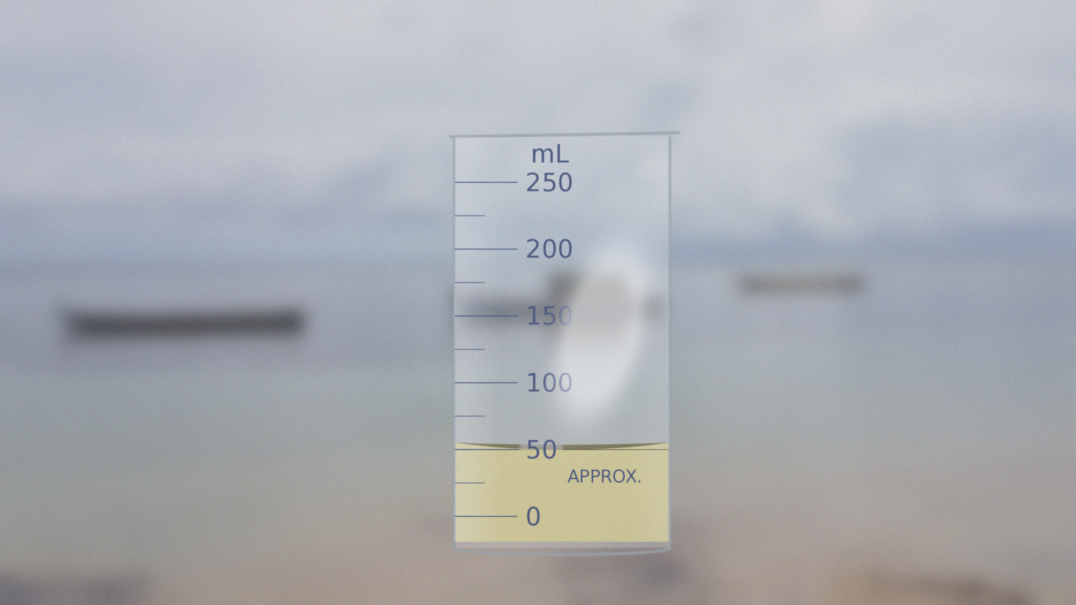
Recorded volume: 50; mL
